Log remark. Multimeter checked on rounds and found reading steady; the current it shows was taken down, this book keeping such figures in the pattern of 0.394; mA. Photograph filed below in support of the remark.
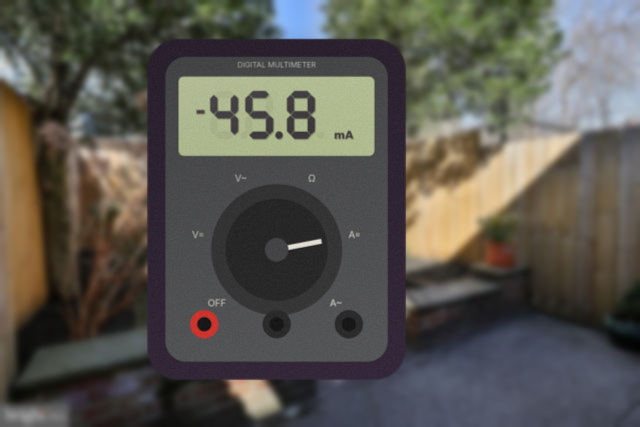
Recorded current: -45.8; mA
